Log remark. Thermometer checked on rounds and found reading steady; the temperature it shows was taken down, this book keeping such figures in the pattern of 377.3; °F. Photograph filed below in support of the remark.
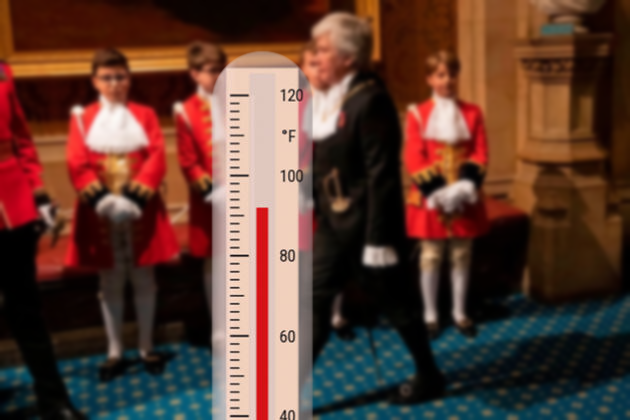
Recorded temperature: 92; °F
